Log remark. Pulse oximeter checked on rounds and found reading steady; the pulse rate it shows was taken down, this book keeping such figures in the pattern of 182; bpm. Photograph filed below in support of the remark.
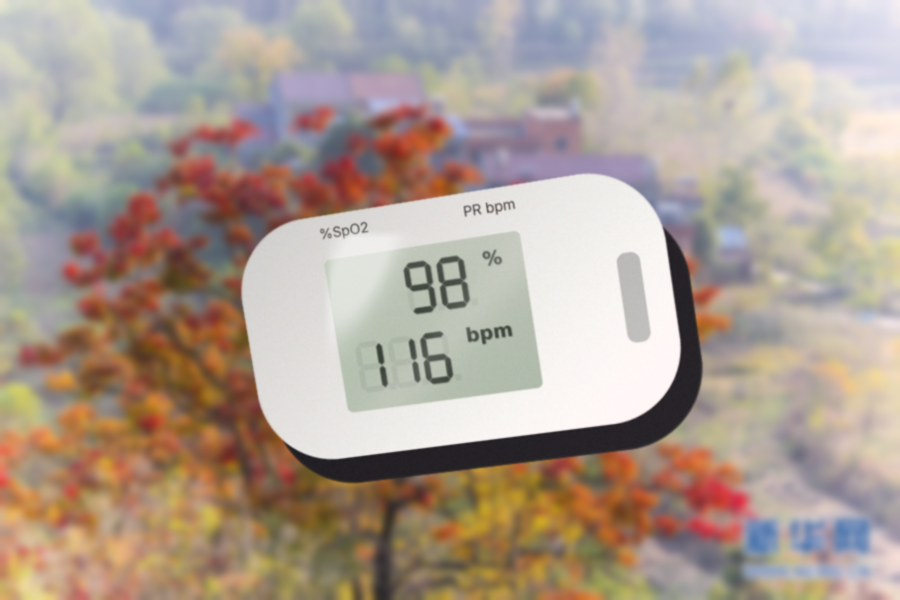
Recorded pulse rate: 116; bpm
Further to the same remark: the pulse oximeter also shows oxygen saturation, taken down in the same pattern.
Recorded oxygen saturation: 98; %
